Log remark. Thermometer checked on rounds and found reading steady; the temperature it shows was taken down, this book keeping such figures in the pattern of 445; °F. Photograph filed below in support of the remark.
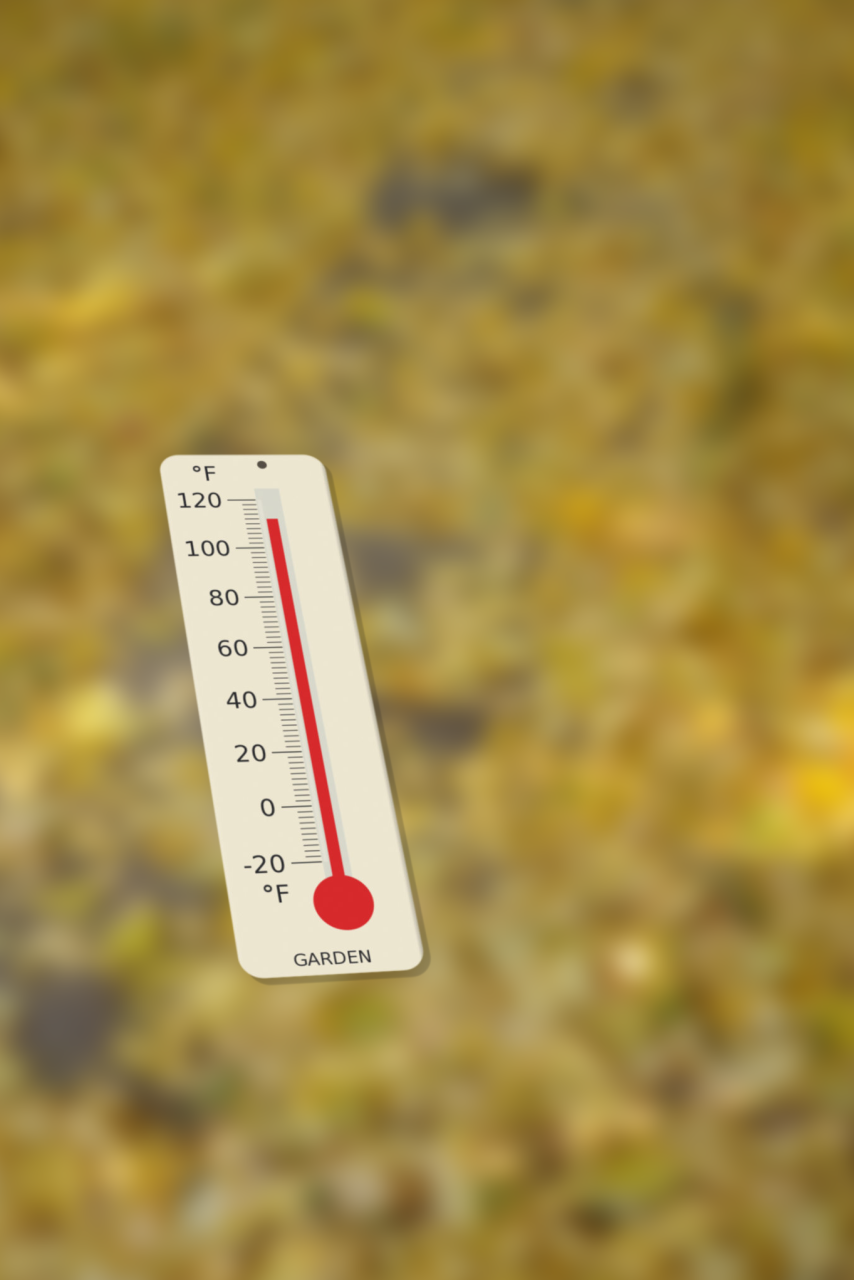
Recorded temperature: 112; °F
